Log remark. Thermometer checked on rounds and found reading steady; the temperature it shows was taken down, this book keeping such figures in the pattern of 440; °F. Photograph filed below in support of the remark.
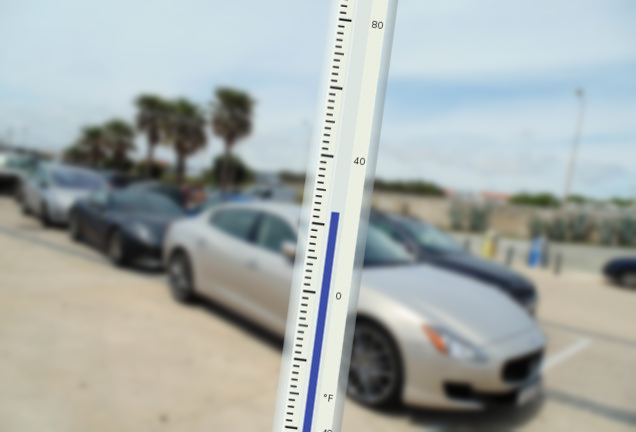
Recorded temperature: 24; °F
